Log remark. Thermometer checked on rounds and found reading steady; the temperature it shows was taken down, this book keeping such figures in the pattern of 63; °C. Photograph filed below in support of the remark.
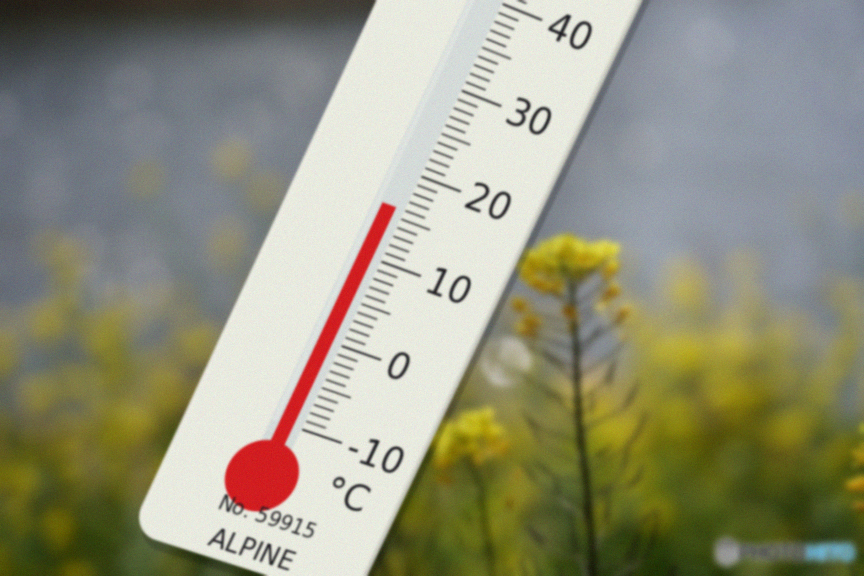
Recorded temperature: 16; °C
